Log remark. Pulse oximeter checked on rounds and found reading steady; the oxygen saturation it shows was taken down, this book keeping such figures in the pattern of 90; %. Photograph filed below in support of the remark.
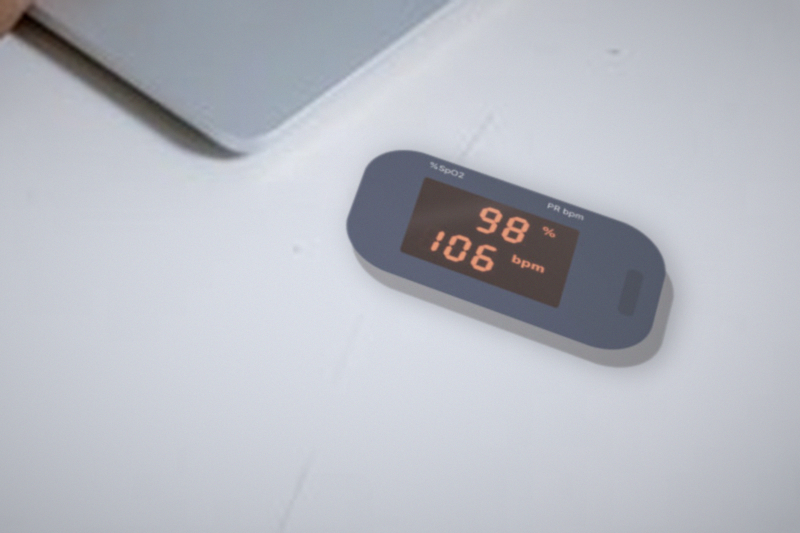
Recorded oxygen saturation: 98; %
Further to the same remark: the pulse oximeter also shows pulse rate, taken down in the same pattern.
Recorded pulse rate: 106; bpm
